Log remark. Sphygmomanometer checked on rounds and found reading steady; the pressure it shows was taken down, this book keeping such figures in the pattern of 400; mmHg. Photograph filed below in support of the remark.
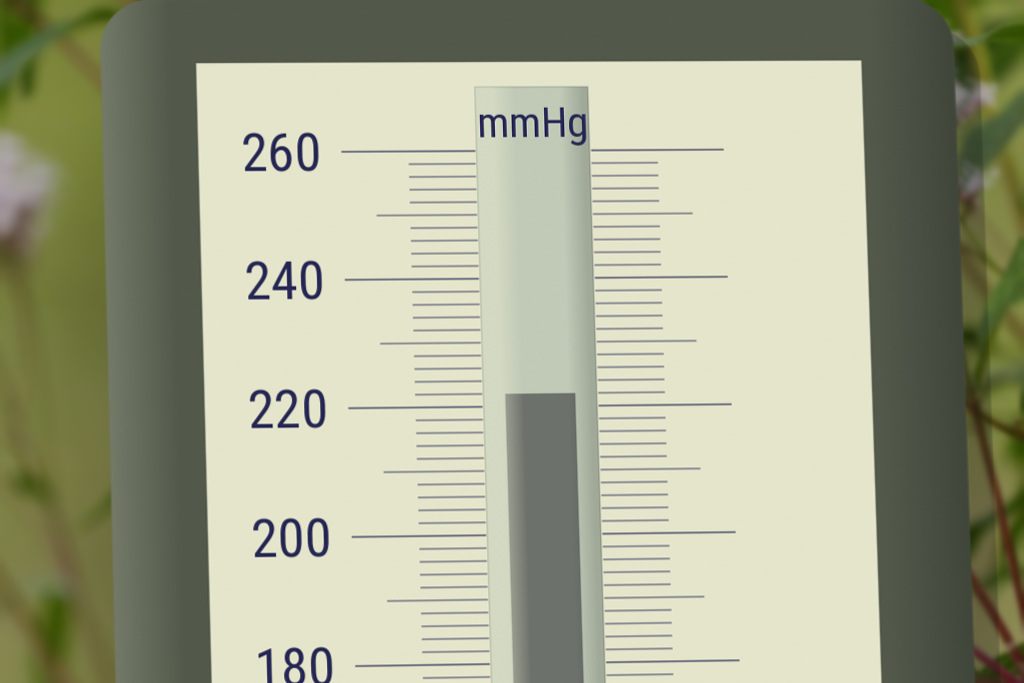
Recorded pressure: 222; mmHg
